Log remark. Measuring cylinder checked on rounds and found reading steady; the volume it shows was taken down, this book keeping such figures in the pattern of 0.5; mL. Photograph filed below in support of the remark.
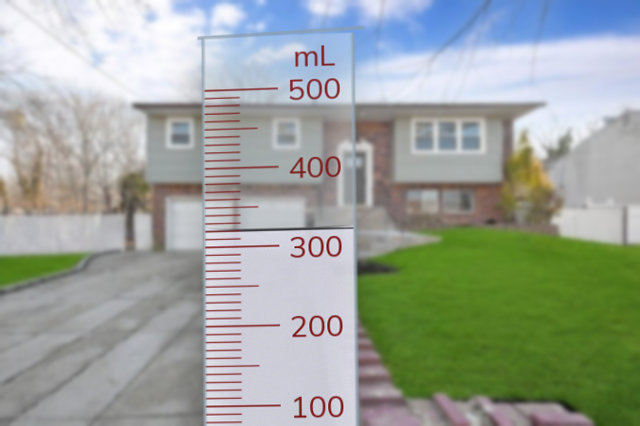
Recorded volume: 320; mL
